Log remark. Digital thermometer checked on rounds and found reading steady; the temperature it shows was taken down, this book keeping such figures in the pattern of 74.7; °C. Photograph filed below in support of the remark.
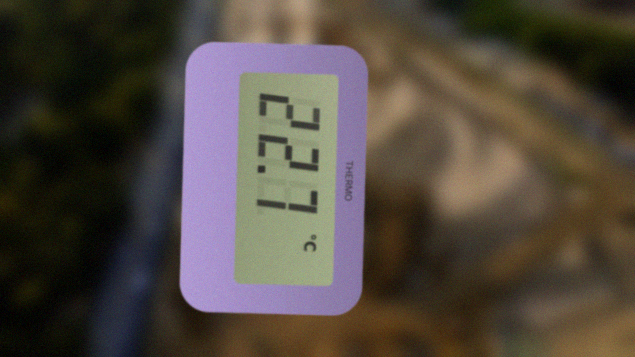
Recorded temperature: 22.7; °C
